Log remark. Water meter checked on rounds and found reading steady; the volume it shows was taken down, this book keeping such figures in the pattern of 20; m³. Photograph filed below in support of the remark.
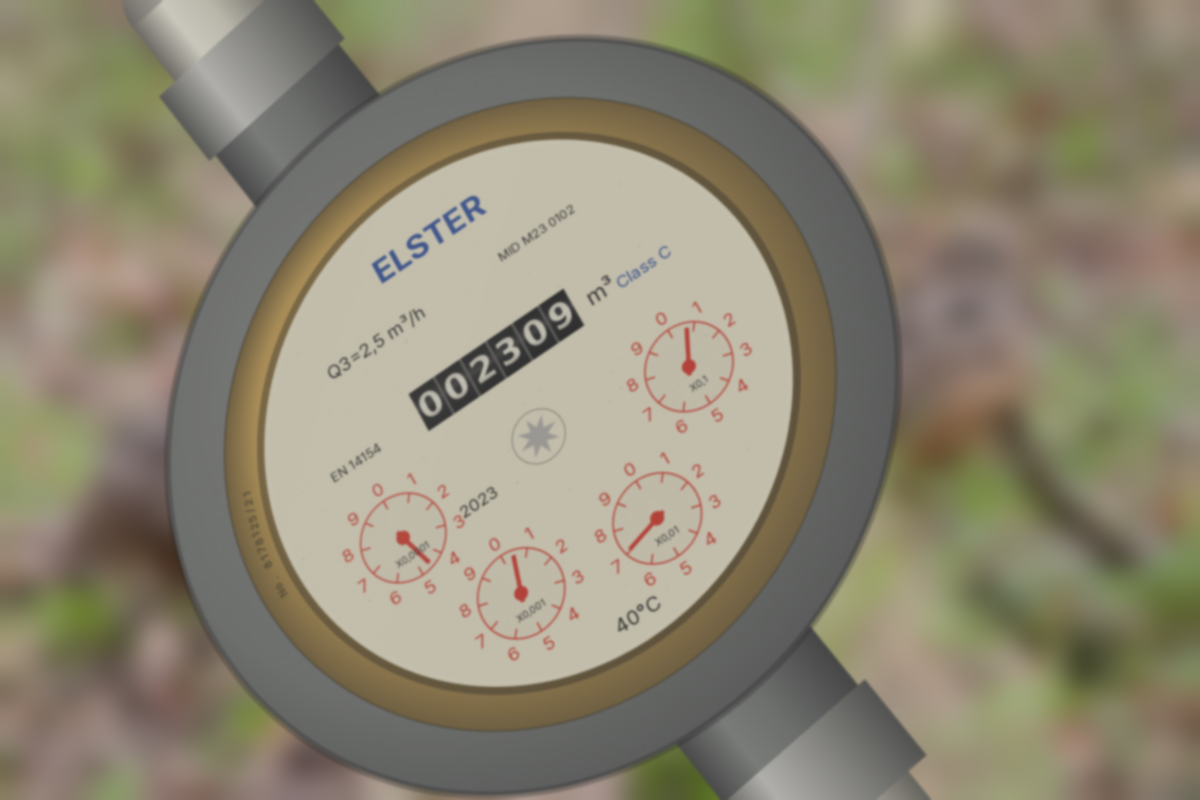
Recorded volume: 2309.0704; m³
